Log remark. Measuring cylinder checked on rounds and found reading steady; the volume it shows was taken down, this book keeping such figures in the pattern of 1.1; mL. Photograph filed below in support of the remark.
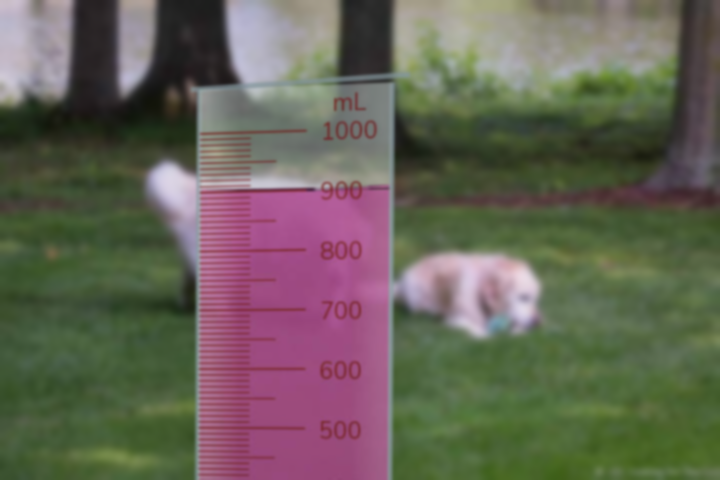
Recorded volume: 900; mL
